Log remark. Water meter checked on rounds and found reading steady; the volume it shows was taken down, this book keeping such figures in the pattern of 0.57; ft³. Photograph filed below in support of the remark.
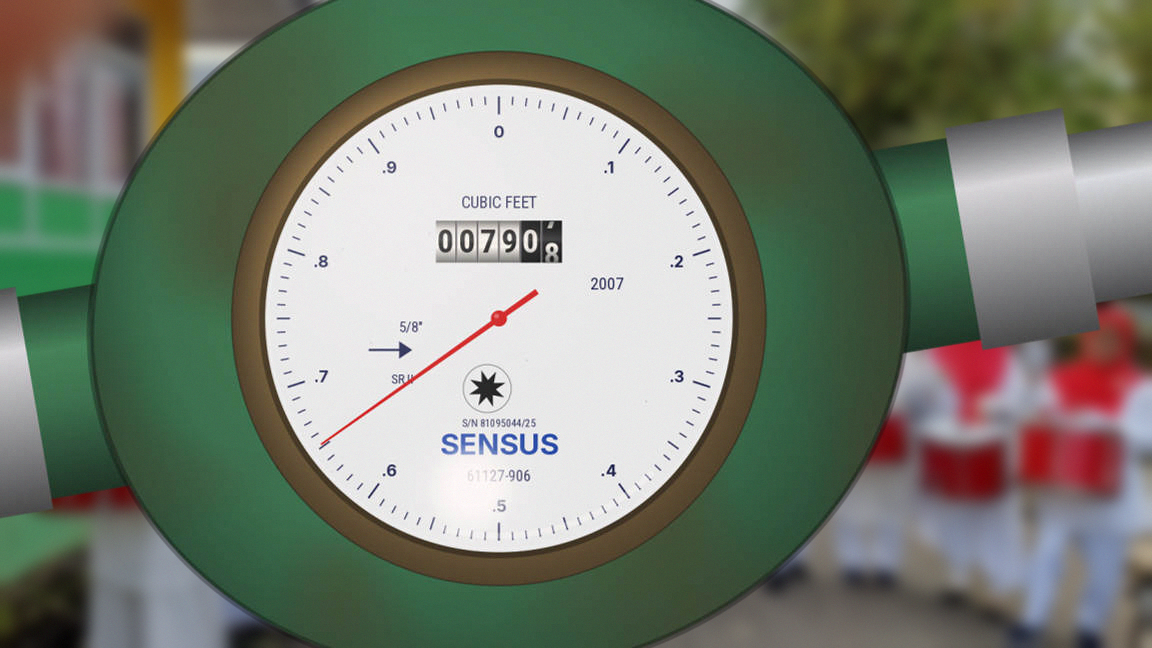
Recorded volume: 7907.65; ft³
